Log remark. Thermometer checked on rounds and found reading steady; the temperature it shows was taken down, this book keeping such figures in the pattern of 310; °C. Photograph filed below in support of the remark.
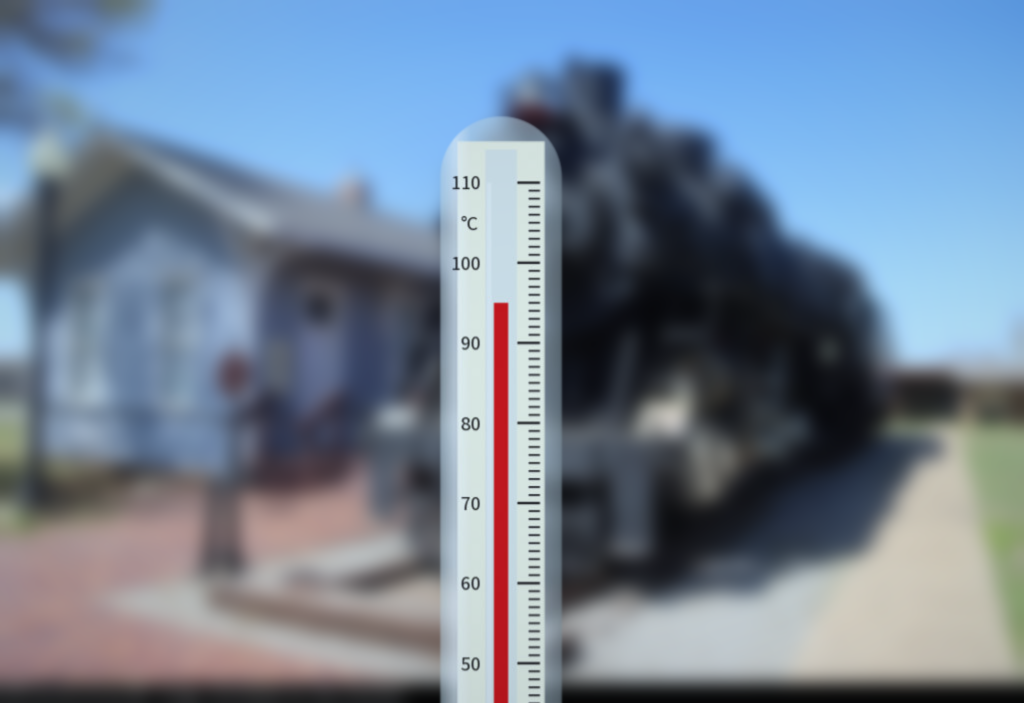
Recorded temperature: 95; °C
